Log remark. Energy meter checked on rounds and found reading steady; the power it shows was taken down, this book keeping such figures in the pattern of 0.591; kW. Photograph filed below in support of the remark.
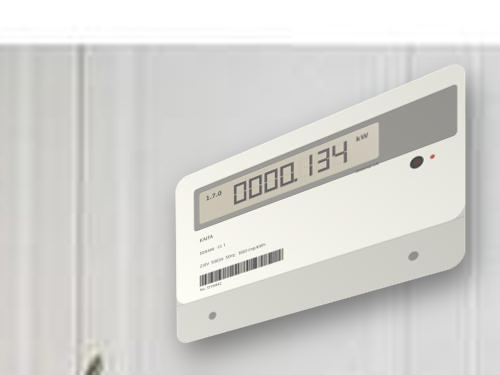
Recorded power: 0.134; kW
